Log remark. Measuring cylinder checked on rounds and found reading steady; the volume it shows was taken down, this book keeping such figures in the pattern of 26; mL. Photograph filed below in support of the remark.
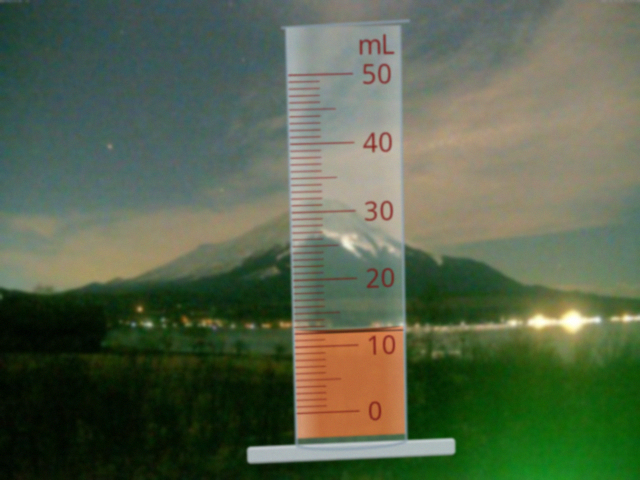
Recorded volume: 12; mL
